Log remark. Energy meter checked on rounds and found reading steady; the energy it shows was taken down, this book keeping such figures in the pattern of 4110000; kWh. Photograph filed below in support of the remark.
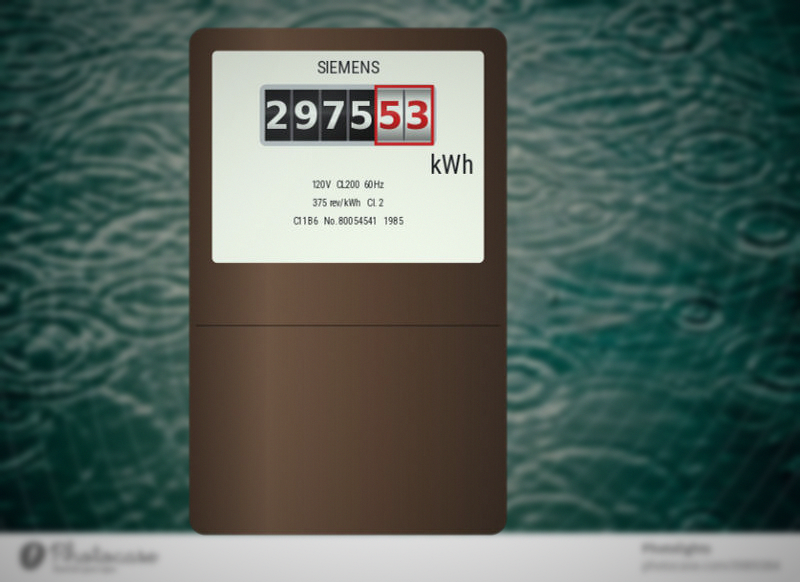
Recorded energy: 2975.53; kWh
